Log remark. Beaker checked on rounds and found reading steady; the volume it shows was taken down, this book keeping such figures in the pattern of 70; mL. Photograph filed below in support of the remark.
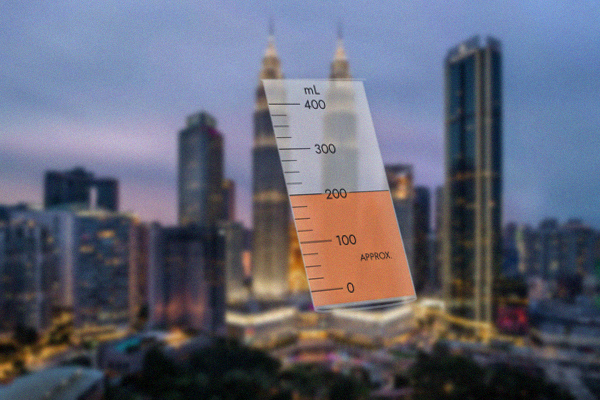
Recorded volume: 200; mL
